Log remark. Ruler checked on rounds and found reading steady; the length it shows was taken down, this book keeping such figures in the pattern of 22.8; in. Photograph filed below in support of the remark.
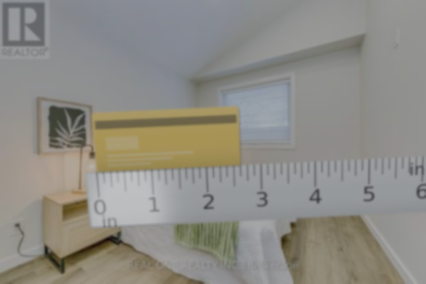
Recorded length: 2.625; in
